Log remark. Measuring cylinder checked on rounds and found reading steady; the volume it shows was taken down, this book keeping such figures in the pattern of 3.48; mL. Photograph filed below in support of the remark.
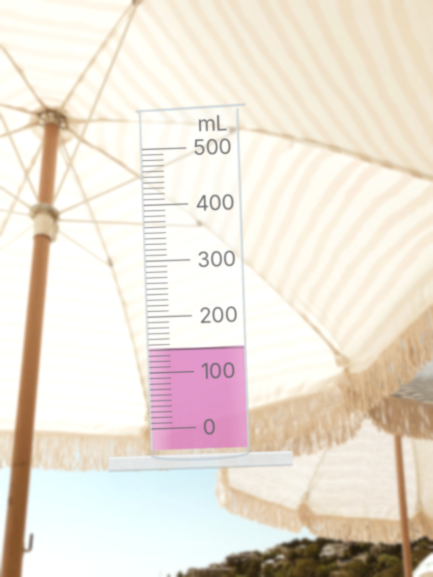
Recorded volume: 140; mL
